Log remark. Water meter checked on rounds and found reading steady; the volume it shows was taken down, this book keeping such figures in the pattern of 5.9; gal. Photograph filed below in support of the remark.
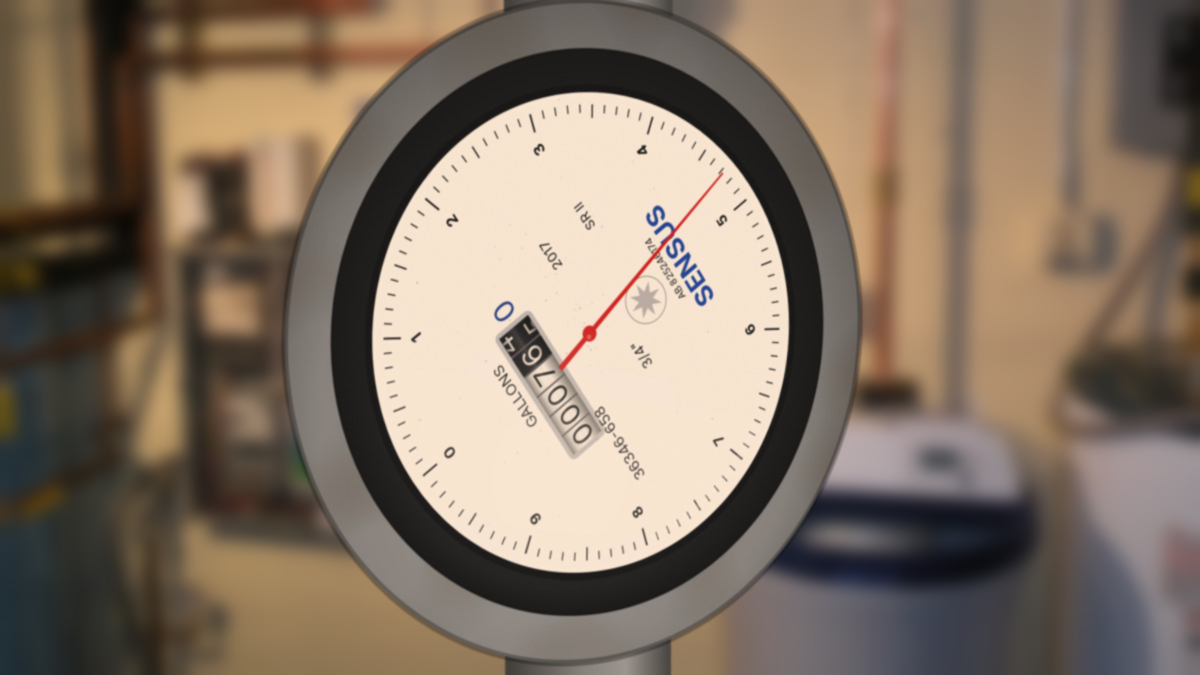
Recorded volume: 7644.7; gal
